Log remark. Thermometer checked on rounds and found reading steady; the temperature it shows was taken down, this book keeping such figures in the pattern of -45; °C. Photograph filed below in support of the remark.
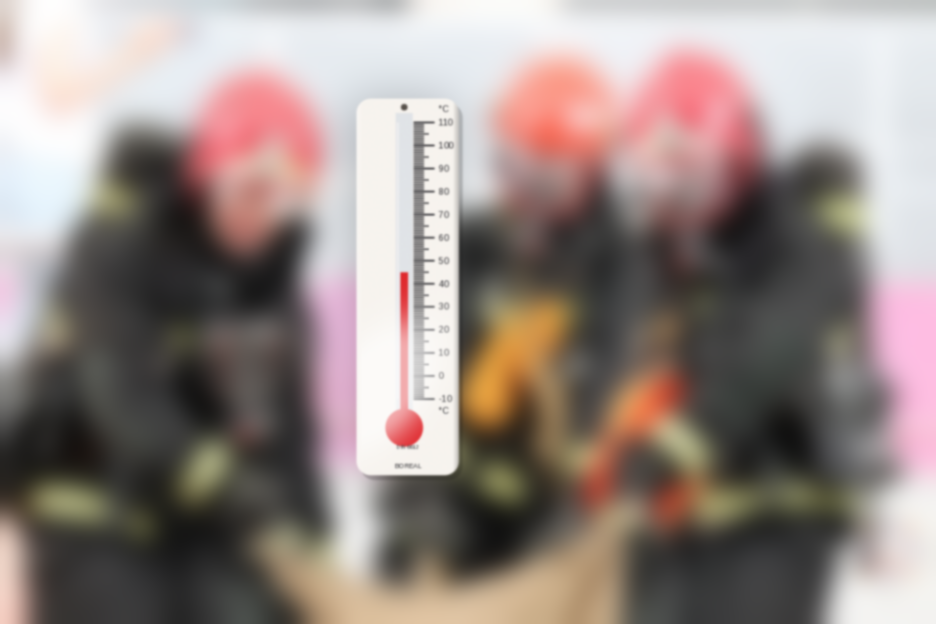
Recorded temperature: 45; °C
